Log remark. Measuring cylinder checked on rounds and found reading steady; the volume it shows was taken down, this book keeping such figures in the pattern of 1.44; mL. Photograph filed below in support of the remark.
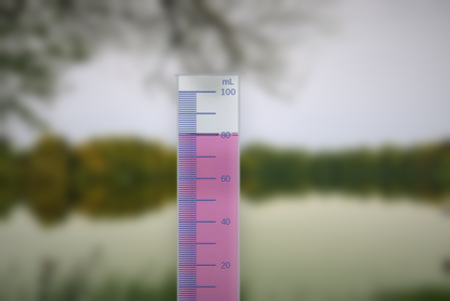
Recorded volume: 80; mL
